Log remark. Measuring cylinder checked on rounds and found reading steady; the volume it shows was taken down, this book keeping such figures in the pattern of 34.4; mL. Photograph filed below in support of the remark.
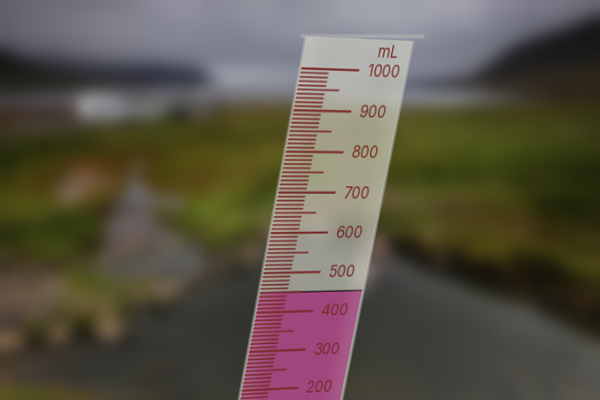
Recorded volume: 450; mL
